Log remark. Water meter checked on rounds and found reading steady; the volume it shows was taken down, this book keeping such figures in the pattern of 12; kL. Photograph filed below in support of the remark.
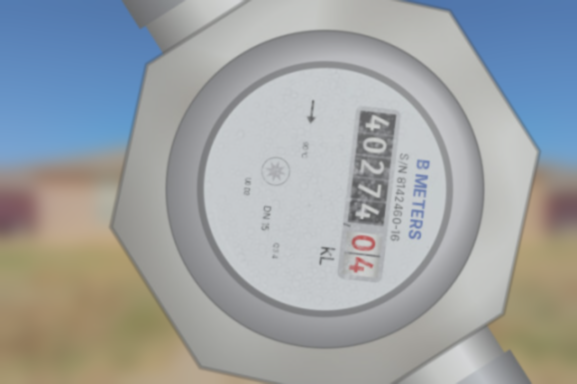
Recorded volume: 40274.04; kL
